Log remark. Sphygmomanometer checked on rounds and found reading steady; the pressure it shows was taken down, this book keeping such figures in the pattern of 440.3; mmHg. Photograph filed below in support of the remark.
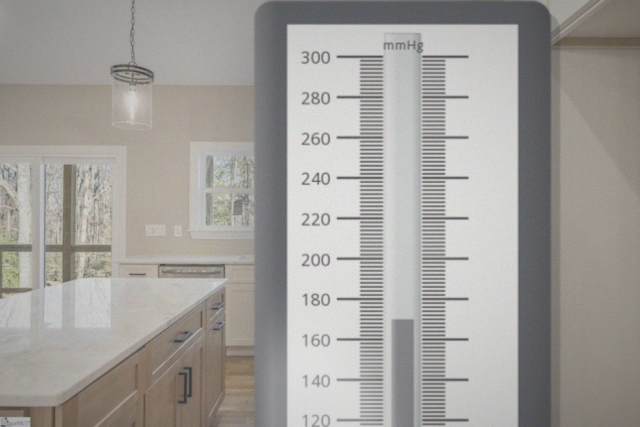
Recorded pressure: 170; mmHg
